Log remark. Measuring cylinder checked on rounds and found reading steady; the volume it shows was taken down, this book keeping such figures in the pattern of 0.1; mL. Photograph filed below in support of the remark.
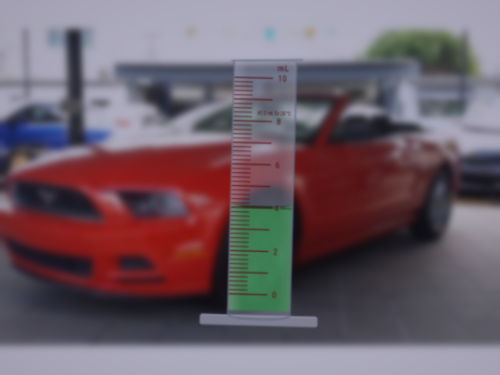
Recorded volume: 4; mL
